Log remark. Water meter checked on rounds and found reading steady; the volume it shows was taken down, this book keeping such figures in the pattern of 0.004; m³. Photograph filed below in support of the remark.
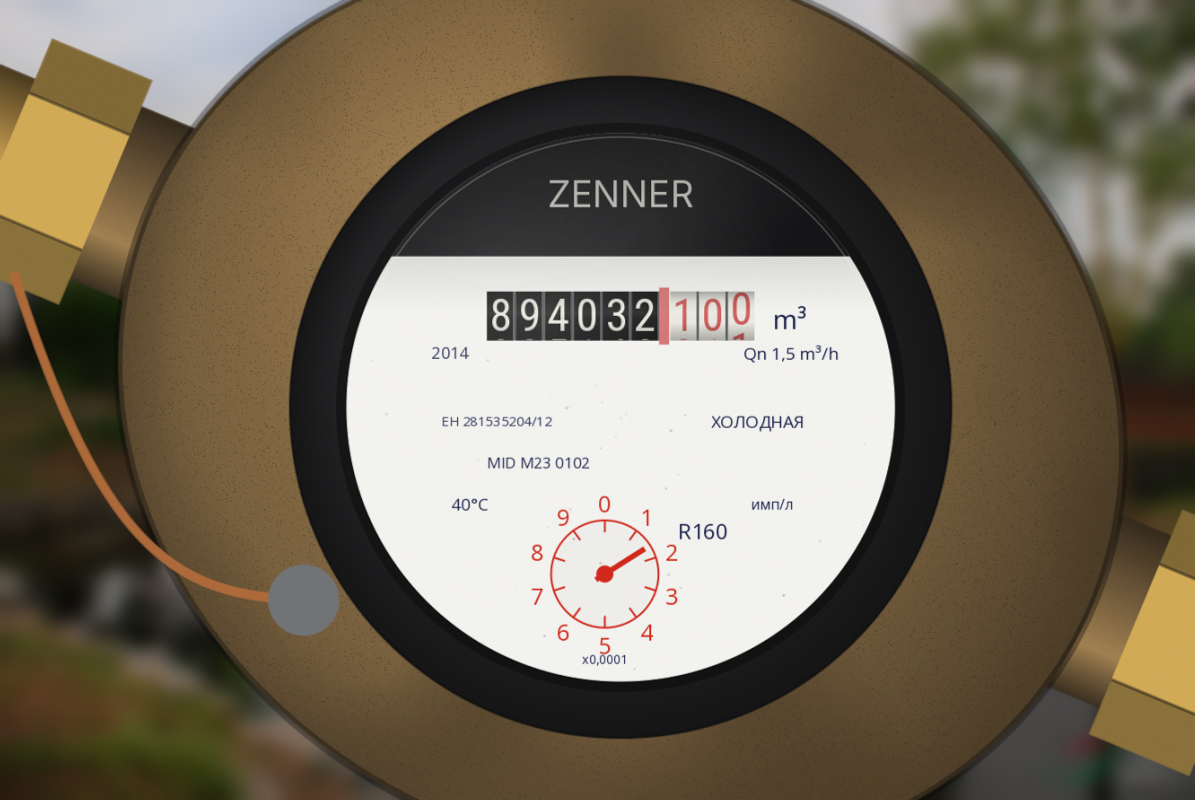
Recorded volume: 894032.1001; m³
